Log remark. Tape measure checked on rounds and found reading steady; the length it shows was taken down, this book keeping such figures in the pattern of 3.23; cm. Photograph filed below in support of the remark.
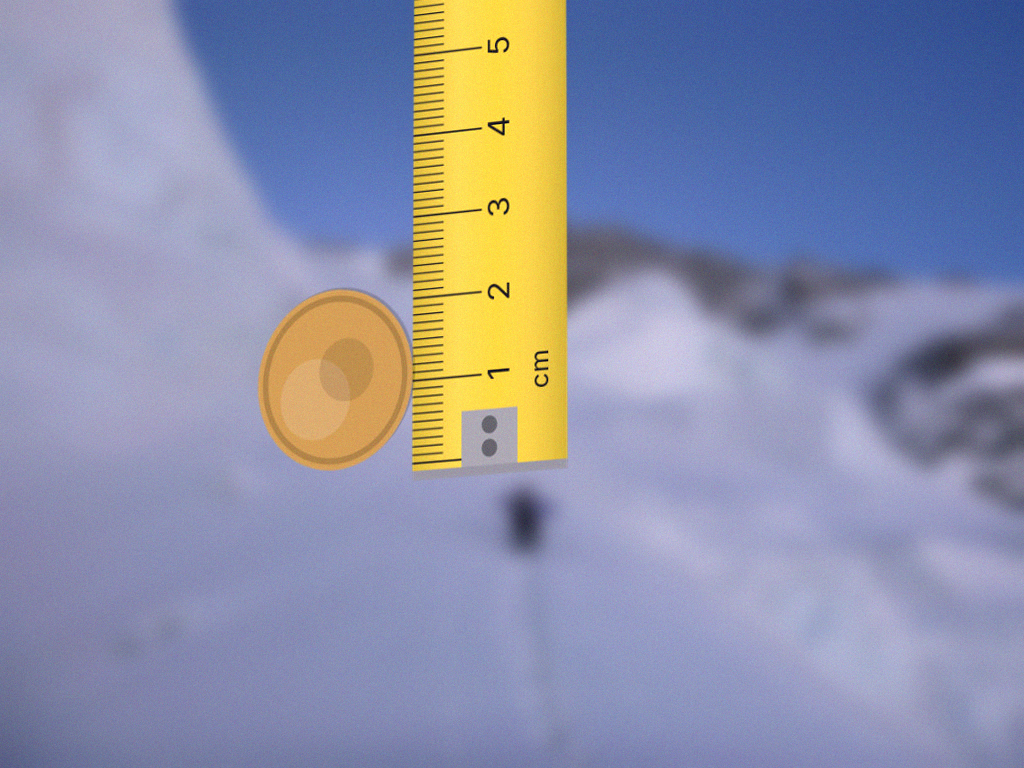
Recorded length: 2.2; cm
